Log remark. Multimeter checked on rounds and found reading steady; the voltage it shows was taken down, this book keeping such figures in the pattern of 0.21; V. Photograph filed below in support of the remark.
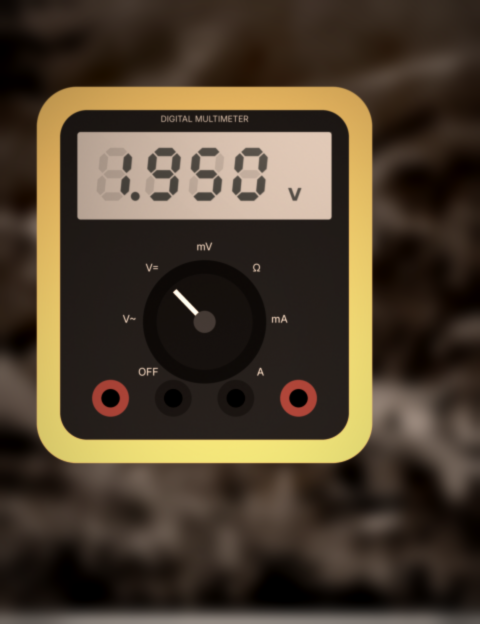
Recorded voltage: 1.950; V
